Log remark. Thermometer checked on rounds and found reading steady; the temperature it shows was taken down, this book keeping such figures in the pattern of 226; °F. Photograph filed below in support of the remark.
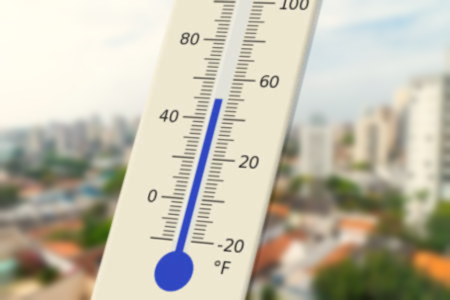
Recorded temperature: 50; °F
